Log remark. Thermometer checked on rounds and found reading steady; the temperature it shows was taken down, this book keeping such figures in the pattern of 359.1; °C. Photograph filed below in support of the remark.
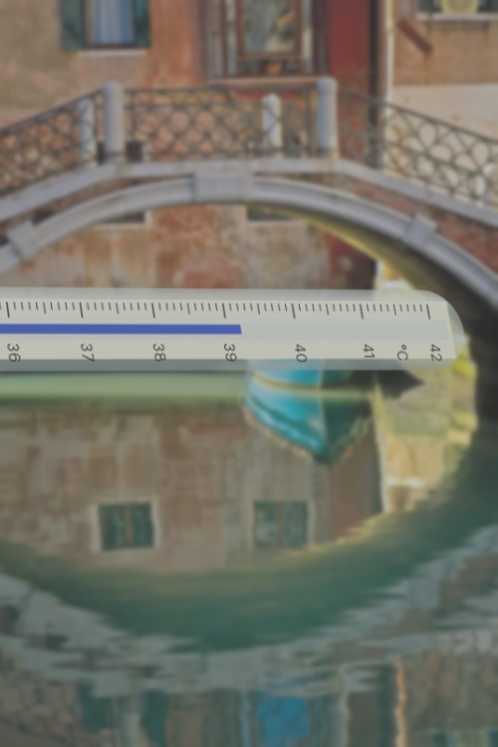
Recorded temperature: 39.2; °C
